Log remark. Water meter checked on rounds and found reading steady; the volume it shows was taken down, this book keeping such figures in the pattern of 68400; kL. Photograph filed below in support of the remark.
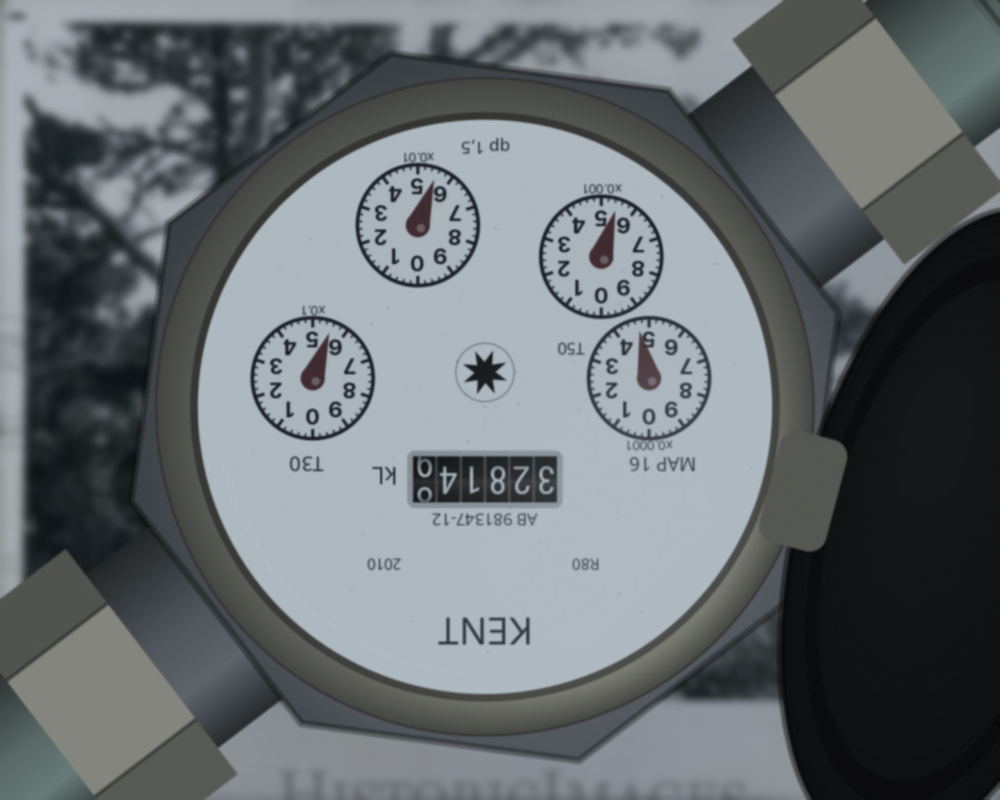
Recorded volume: 328148.5554; kL
